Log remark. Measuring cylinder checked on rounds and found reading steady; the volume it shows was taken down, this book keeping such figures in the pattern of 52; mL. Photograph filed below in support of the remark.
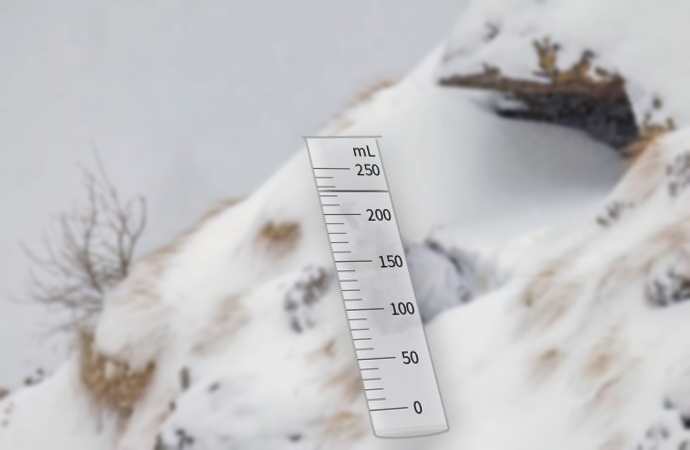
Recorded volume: 225; mL
